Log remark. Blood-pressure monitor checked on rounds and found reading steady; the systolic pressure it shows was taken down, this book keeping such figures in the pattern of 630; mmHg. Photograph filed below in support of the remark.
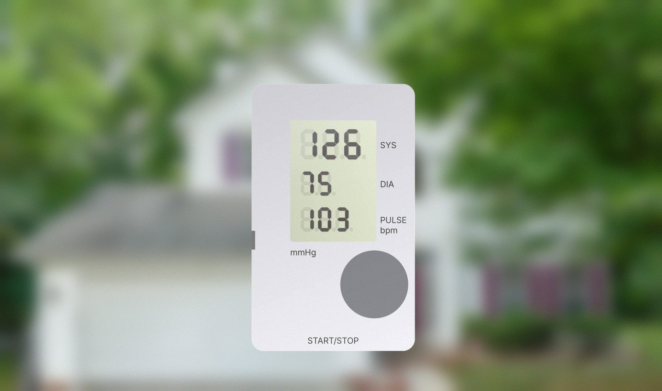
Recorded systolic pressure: 126; mmHg
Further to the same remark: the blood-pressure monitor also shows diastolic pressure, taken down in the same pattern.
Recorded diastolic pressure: 75; mmHg
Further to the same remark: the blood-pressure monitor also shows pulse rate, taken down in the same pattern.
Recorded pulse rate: 103; bpm
